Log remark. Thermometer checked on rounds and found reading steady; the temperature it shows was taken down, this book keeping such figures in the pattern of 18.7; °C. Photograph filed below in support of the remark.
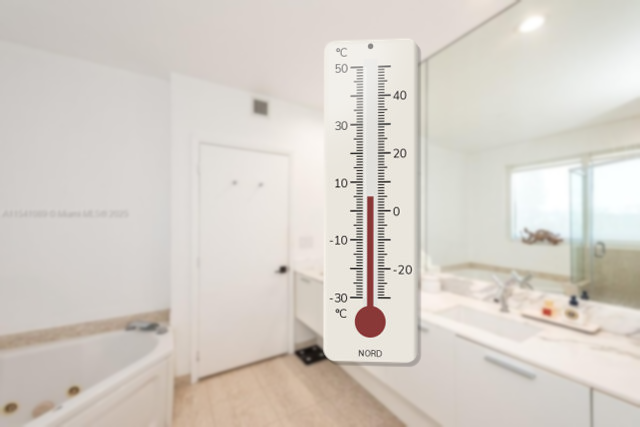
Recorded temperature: 5; °C
